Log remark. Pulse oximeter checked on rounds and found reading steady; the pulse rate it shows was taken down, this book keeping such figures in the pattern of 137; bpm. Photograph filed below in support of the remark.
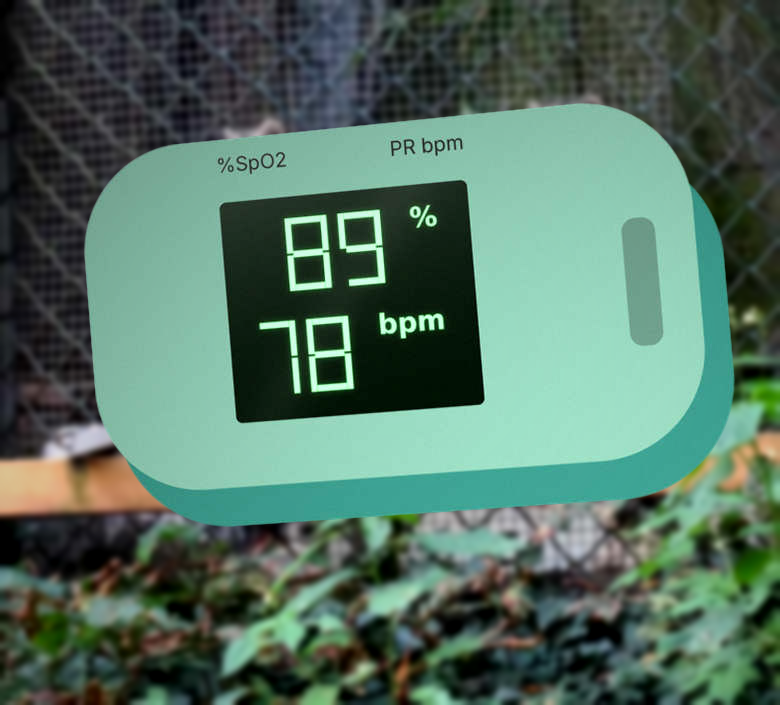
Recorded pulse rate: 78; bpm
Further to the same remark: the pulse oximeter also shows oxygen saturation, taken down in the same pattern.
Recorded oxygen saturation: 89; %
